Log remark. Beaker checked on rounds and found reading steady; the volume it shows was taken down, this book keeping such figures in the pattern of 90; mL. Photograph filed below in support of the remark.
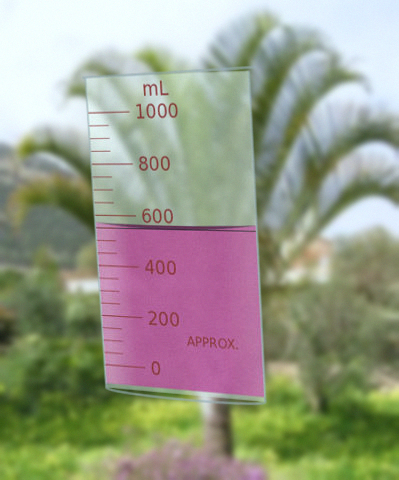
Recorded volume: 550; mL
